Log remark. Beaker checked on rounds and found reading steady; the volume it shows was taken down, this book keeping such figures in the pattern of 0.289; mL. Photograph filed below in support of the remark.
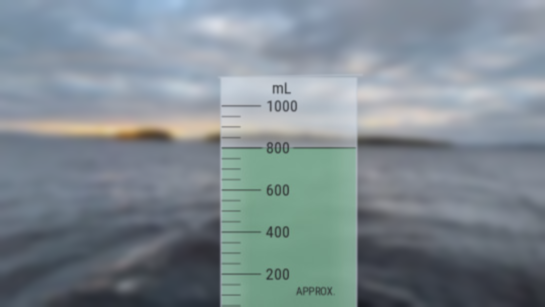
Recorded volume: 800; mL
